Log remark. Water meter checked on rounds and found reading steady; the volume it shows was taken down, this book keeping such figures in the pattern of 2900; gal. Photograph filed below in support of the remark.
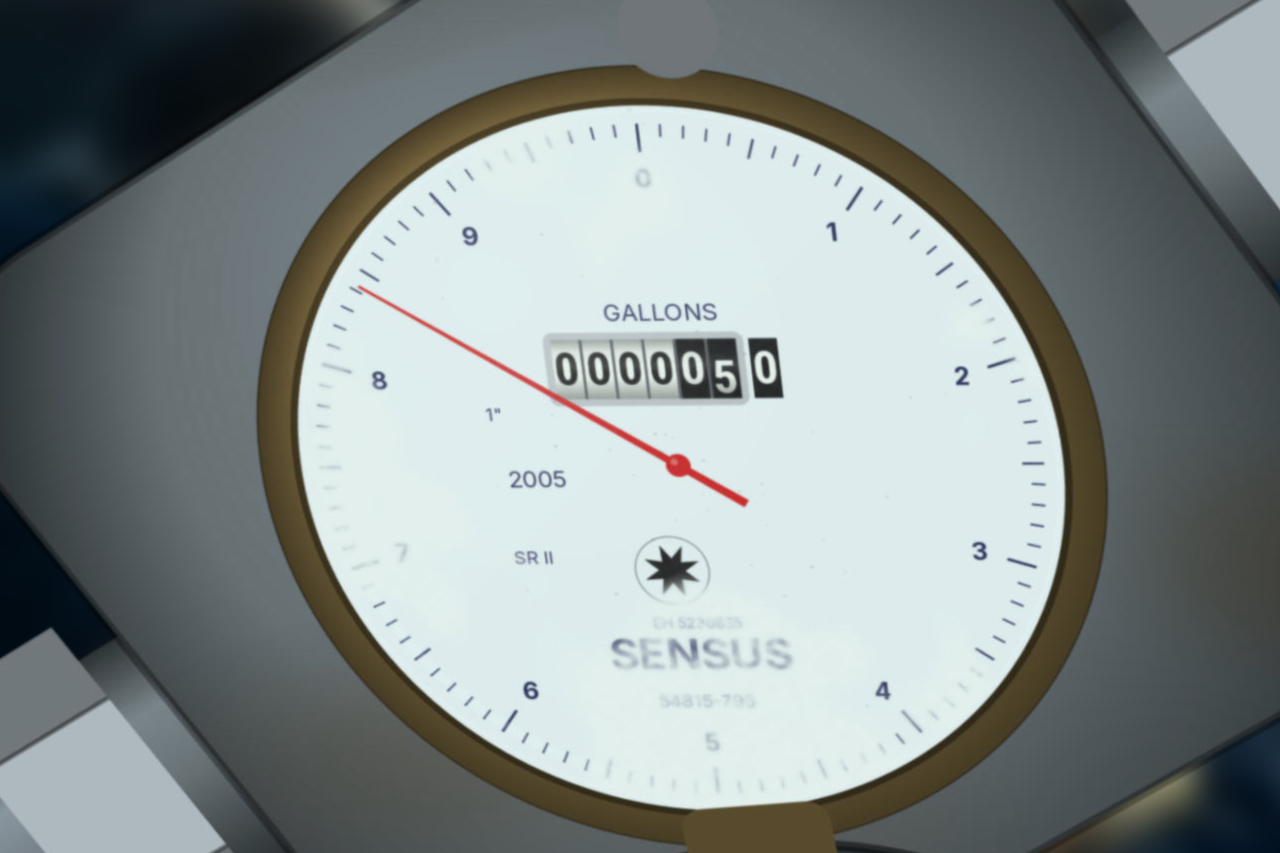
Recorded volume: 48.4; gal
